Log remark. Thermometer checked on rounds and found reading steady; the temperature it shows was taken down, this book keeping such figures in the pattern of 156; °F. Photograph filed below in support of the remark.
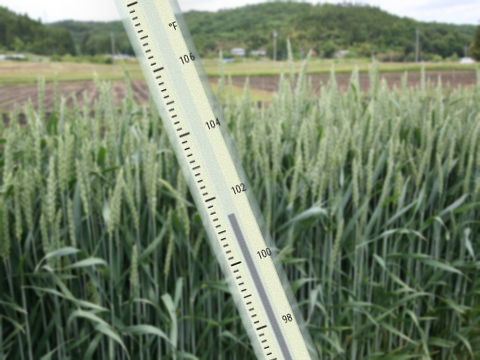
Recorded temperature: 101.4; °F
